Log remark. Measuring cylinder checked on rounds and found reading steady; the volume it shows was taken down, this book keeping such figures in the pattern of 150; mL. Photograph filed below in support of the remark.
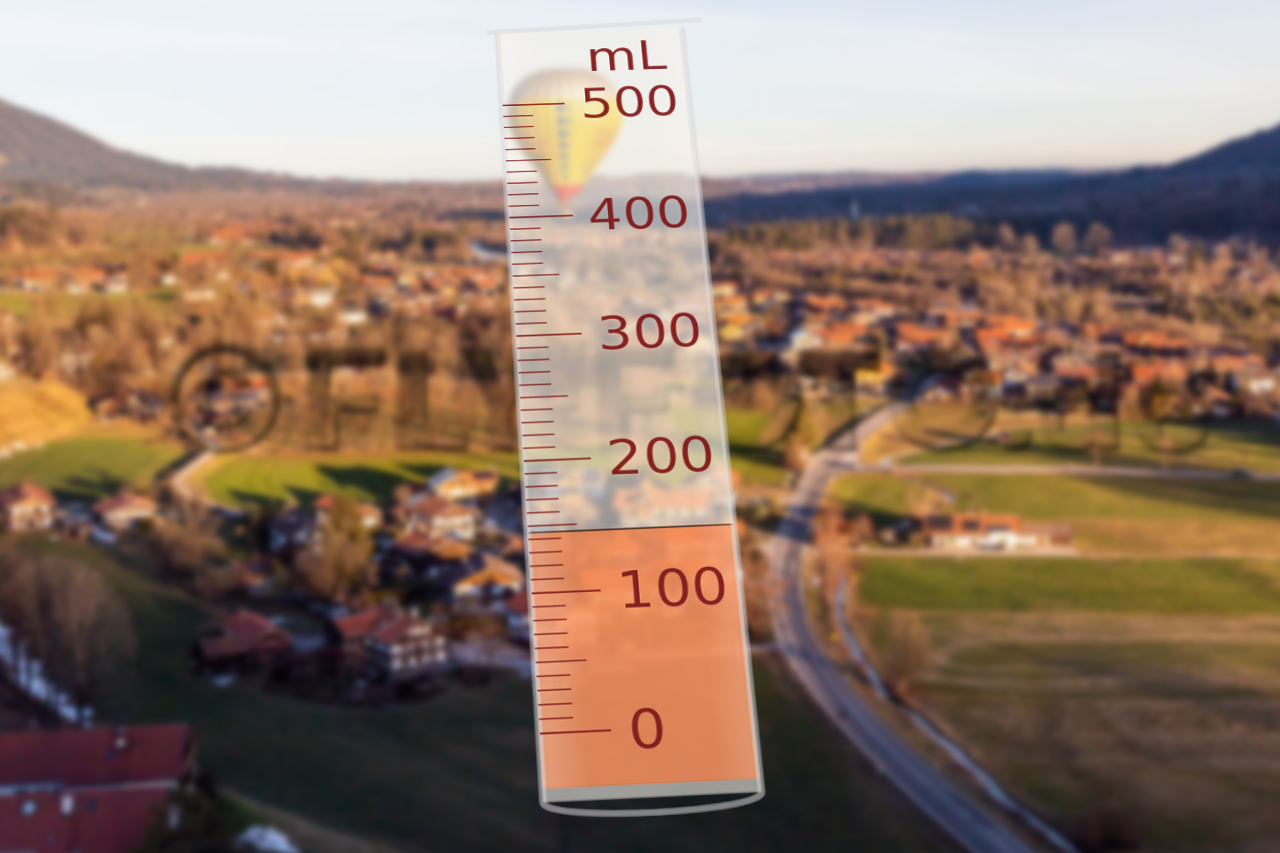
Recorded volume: 145; mL
